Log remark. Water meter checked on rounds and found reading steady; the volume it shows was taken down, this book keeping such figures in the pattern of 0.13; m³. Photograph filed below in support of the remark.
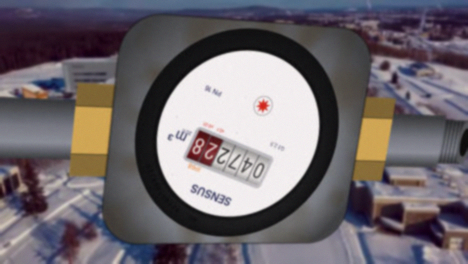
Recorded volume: 472.28; m³
